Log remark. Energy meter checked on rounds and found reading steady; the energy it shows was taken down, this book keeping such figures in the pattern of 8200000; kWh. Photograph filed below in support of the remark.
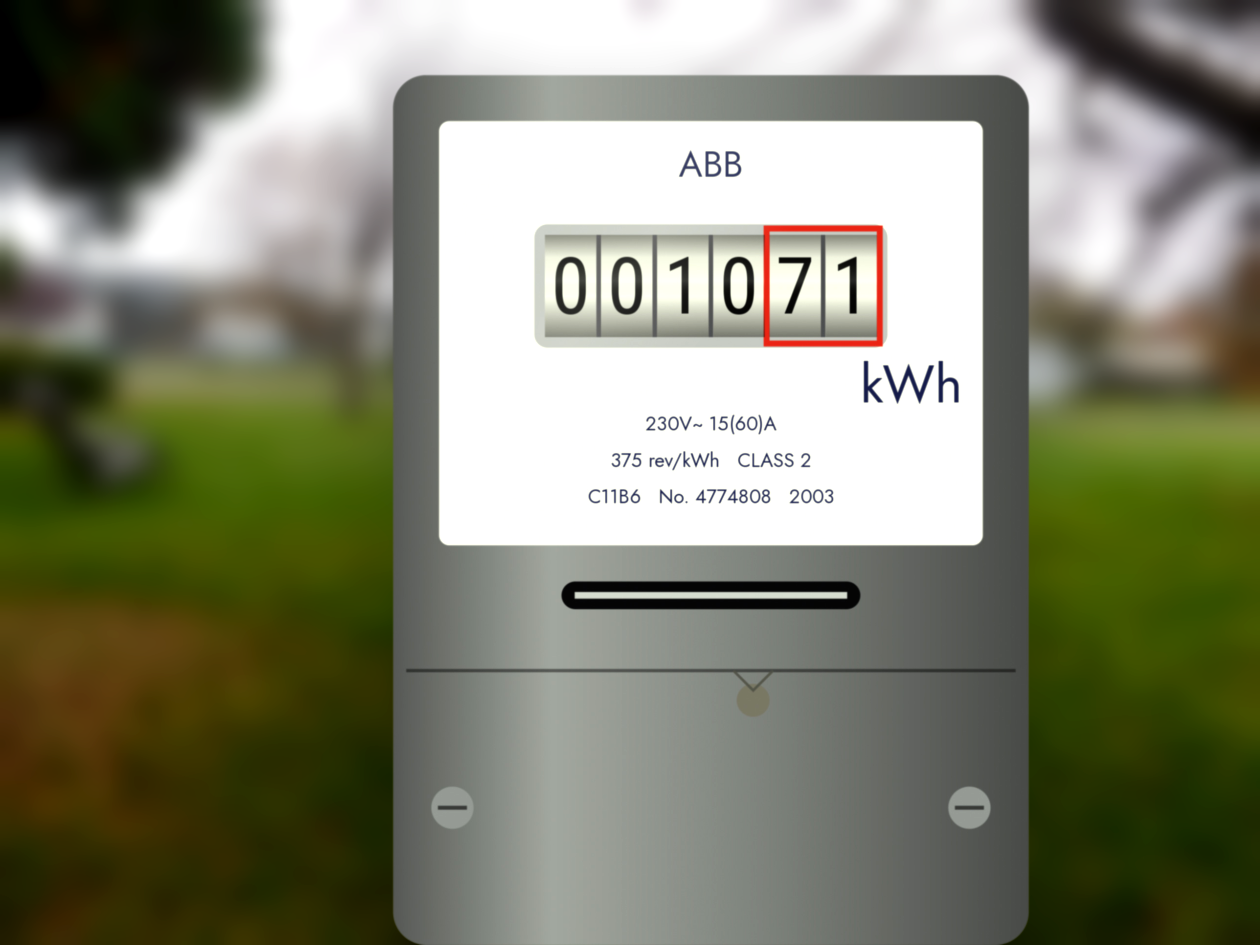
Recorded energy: 10.71; kWh
